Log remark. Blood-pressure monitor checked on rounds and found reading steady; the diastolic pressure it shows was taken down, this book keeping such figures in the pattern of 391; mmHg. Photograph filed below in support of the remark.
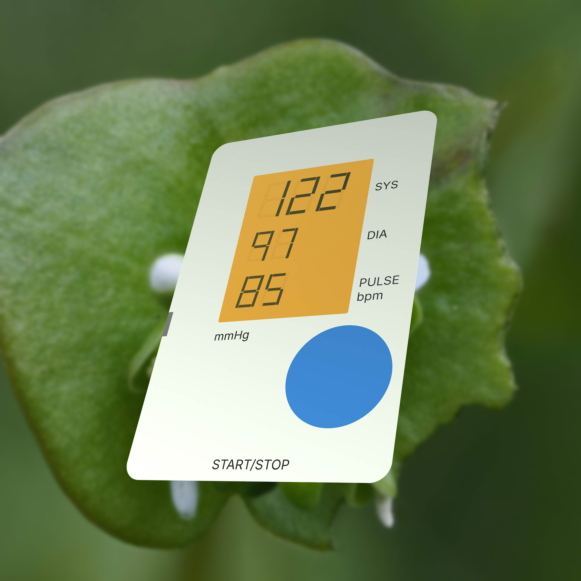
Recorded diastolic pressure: 97; mmHg
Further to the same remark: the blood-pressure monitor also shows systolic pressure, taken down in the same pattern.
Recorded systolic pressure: 122; mmHg
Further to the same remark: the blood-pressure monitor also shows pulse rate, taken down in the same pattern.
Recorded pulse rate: 85; bpm
